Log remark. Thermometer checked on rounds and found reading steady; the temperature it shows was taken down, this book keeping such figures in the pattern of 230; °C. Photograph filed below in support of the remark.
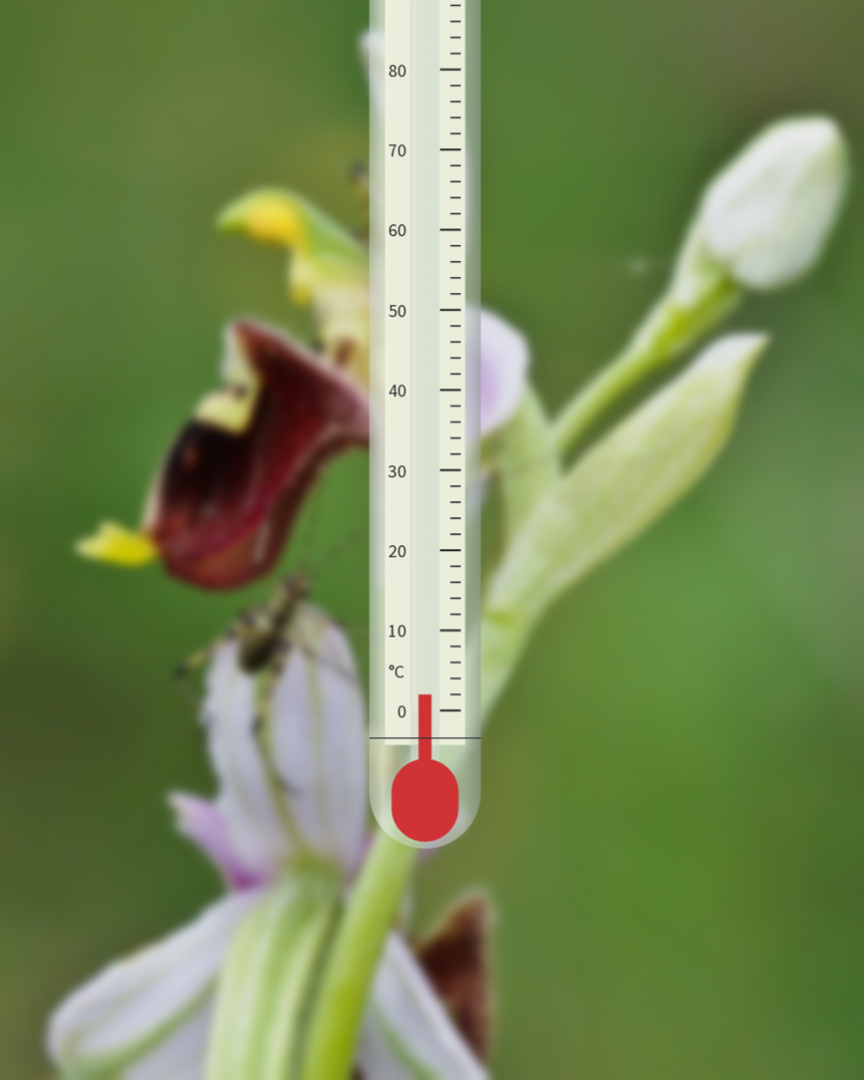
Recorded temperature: 2; °C
